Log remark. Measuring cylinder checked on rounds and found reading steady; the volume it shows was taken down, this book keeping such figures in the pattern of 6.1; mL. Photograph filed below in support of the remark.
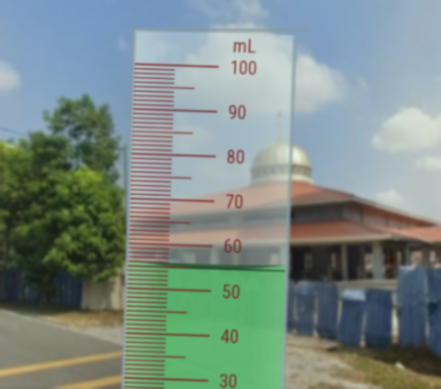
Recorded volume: 55; mL
